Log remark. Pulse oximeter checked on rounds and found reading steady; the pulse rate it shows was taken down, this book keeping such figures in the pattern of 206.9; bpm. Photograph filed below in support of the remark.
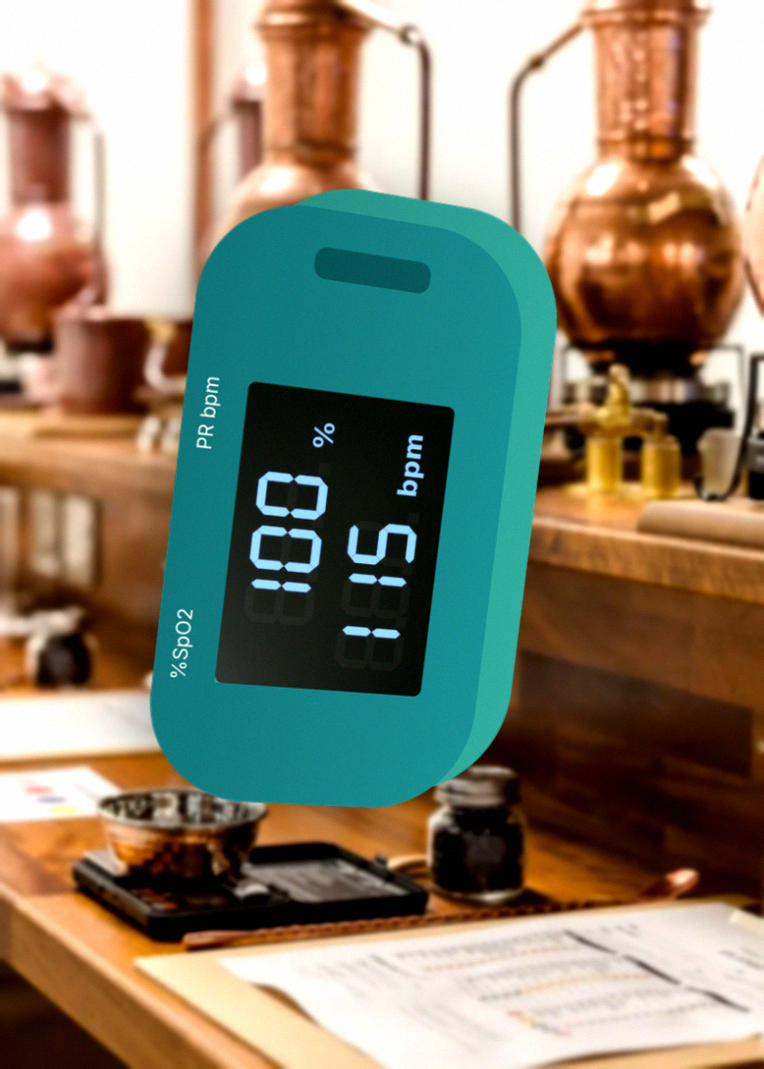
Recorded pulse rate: 115; bpm
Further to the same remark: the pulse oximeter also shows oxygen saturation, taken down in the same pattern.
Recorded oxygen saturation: 100; %
